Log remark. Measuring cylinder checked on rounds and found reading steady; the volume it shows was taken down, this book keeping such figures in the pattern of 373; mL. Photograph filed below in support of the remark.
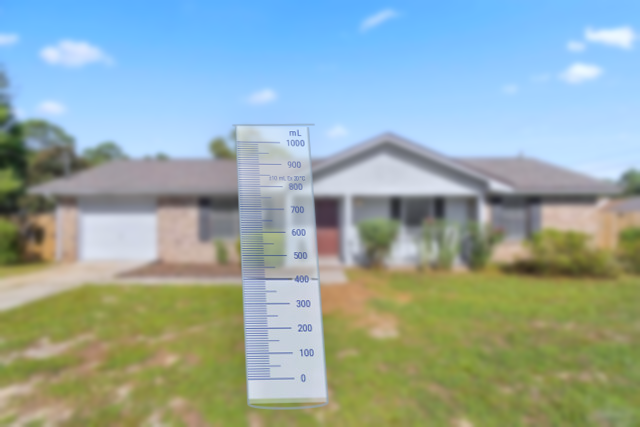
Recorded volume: 400; mL
